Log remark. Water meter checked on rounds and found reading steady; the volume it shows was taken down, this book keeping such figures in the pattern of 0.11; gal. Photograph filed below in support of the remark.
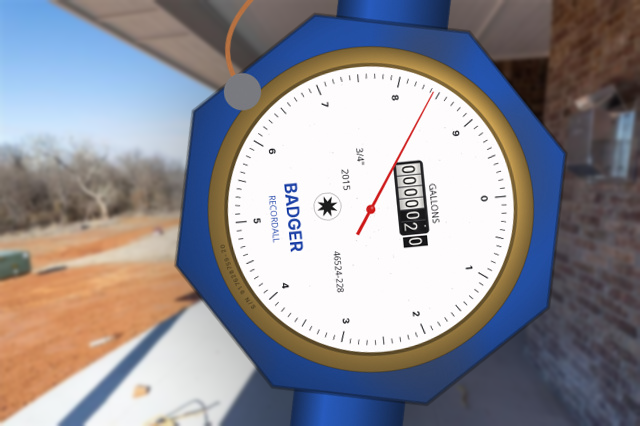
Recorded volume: 18.4; gal
